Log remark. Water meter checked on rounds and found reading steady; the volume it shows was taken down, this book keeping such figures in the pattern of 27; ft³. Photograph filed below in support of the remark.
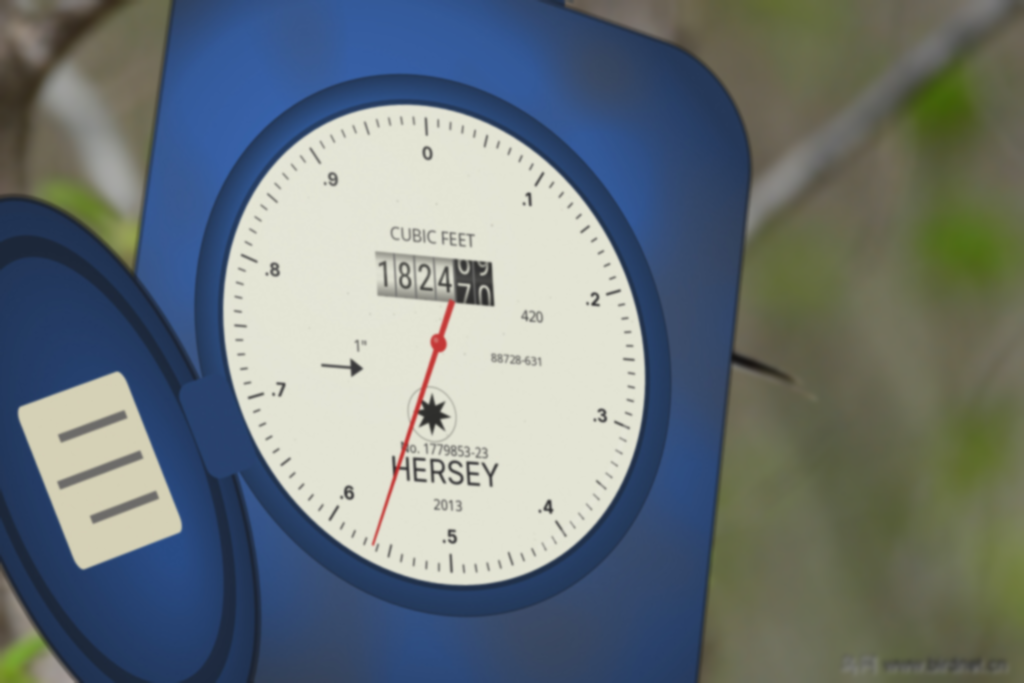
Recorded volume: 182469.56; ft³
